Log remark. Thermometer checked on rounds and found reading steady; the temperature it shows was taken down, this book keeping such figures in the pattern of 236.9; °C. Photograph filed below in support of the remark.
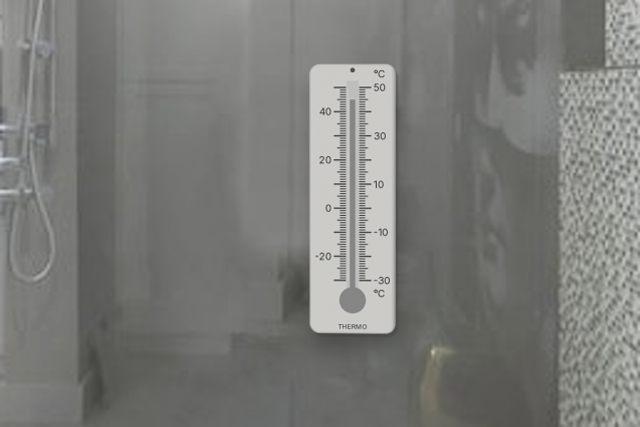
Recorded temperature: 45; °C
